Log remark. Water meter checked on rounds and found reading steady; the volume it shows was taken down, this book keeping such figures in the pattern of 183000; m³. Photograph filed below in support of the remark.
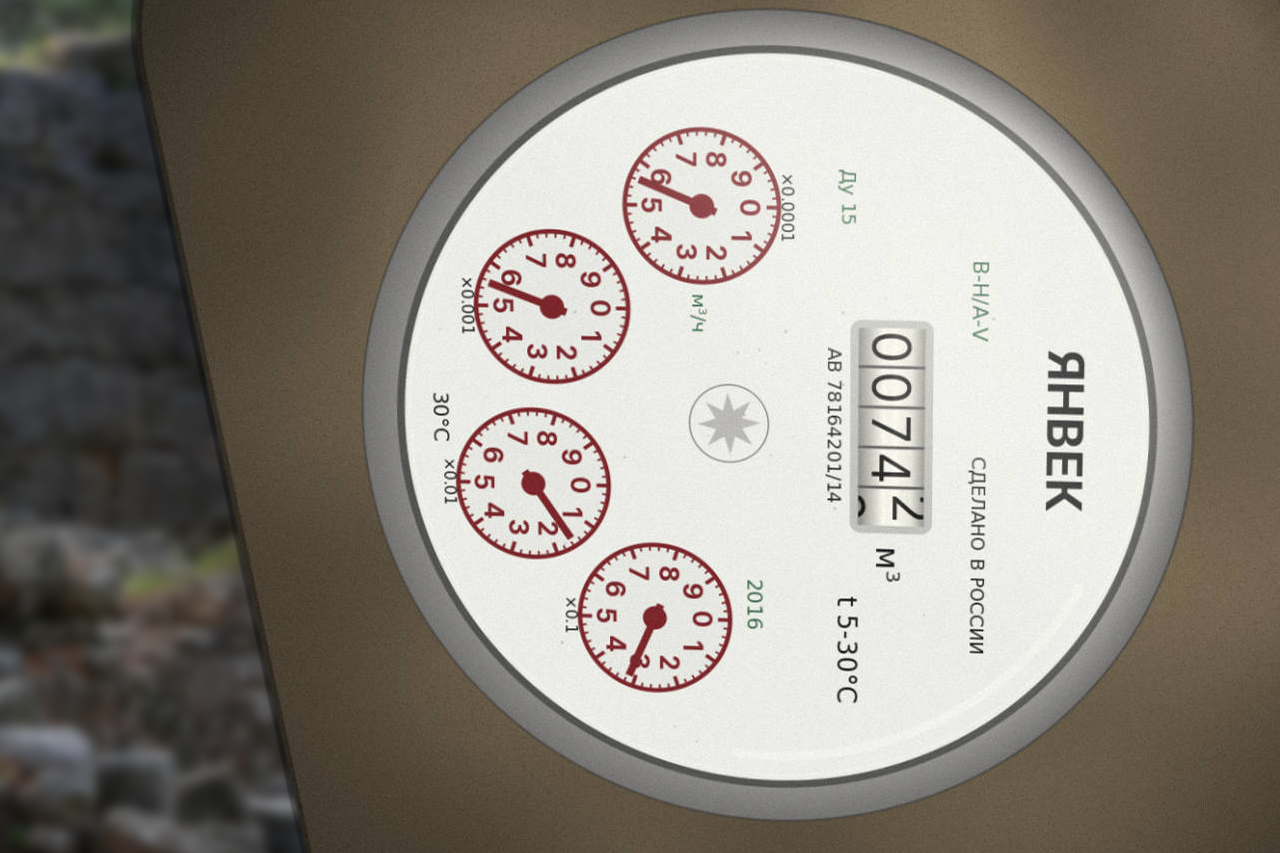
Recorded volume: 742.3155; m³
